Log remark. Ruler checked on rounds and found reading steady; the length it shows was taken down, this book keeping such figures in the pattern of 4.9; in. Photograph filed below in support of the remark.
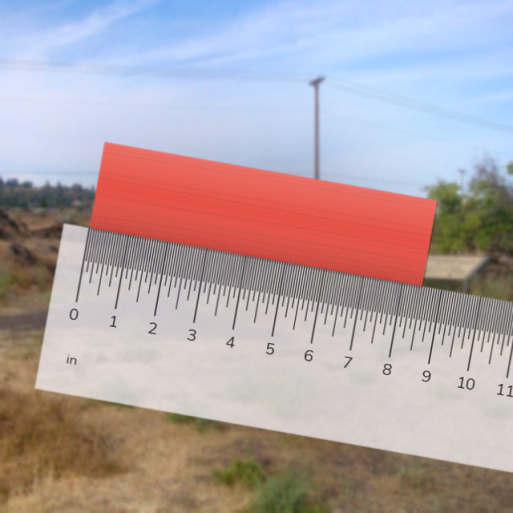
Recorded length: 8.5; in
